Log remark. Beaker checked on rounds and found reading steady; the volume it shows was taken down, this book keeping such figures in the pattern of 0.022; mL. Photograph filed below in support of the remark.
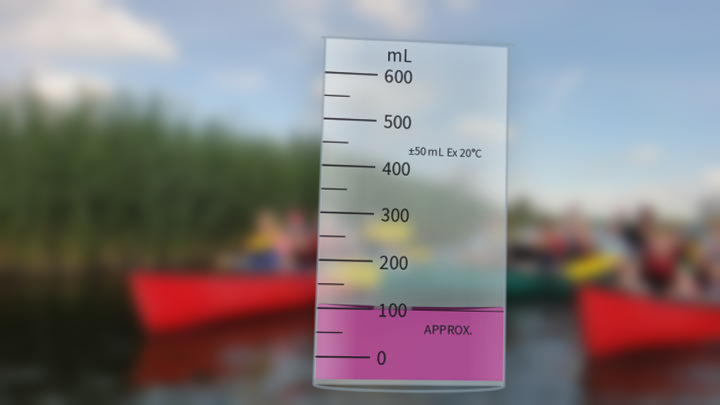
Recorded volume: 100; mL
